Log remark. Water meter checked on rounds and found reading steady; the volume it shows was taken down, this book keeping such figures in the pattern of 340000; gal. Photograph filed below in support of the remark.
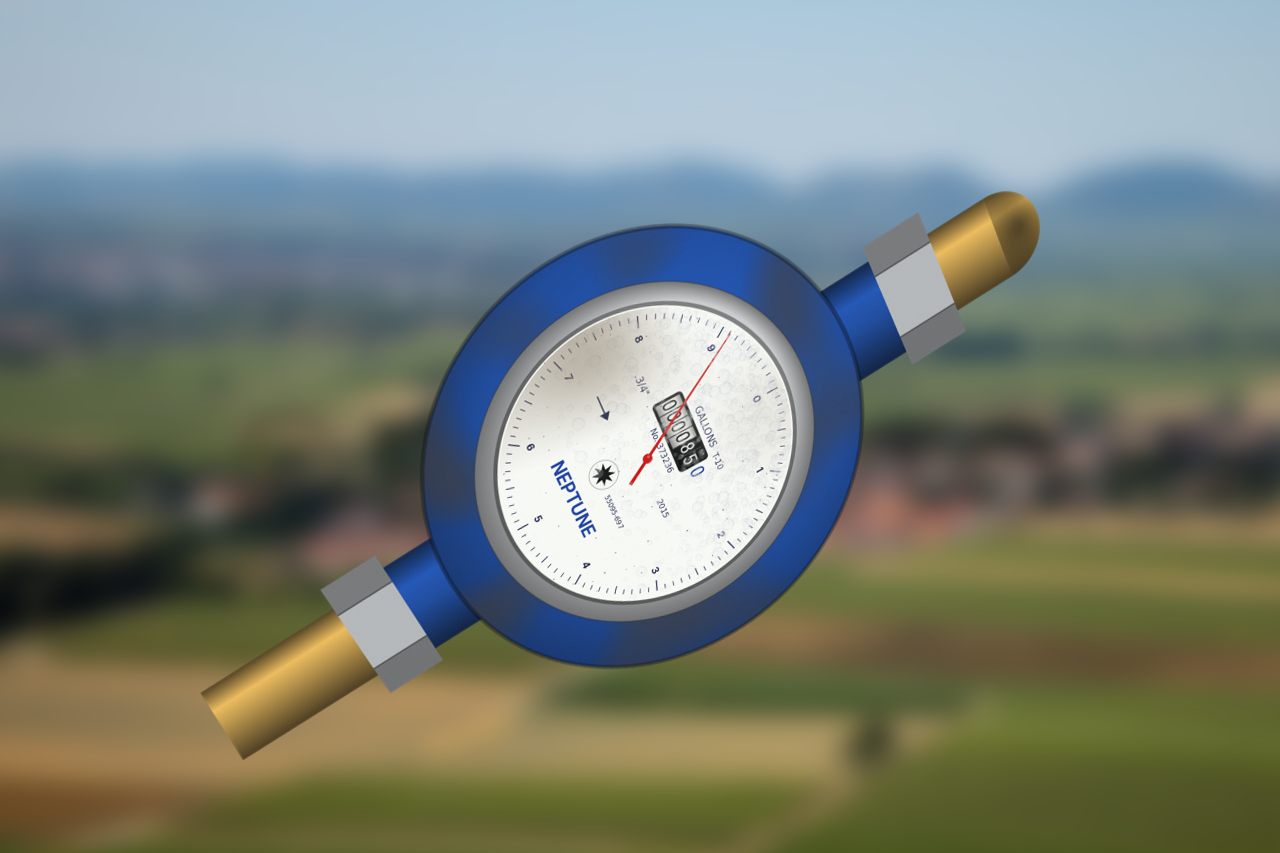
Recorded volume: 849.1; gal
